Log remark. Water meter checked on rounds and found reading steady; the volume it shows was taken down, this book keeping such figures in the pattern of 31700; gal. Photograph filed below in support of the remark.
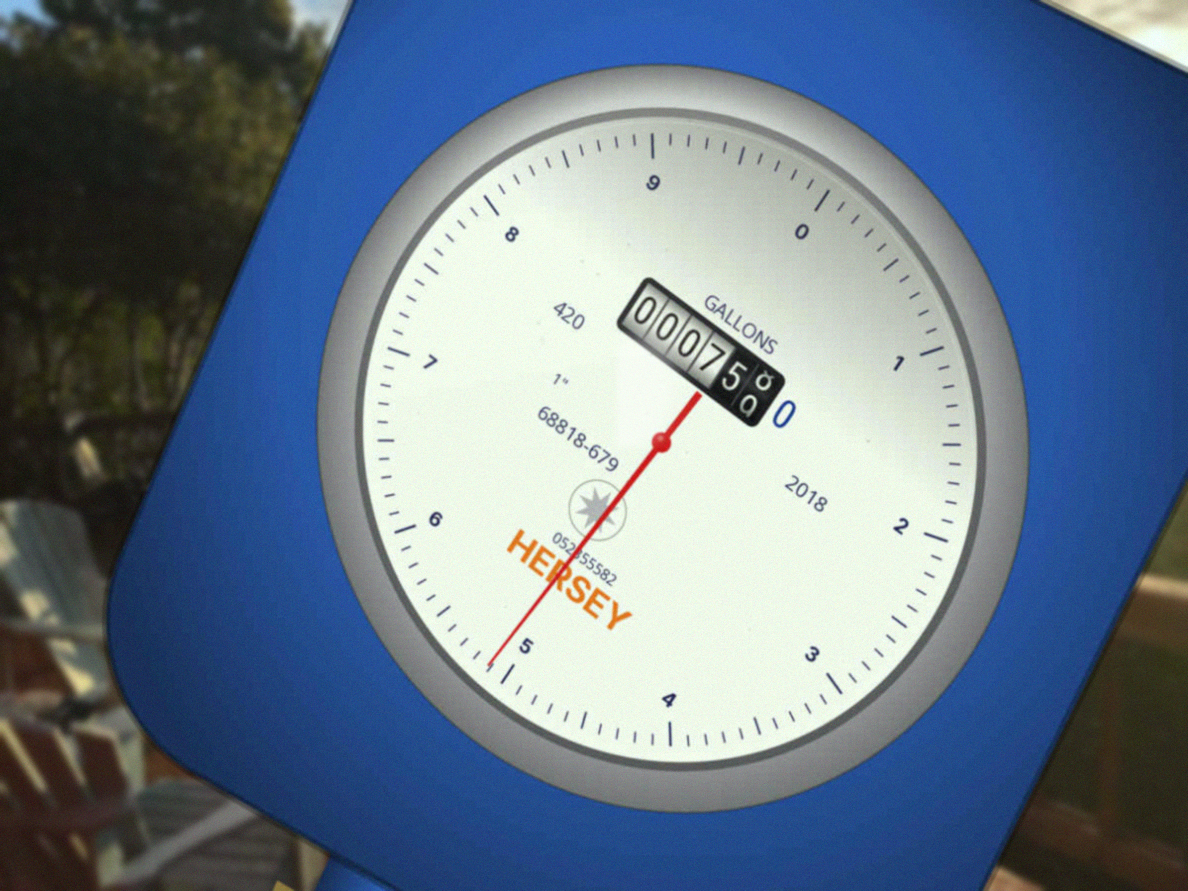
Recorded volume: 7585.1; gal
